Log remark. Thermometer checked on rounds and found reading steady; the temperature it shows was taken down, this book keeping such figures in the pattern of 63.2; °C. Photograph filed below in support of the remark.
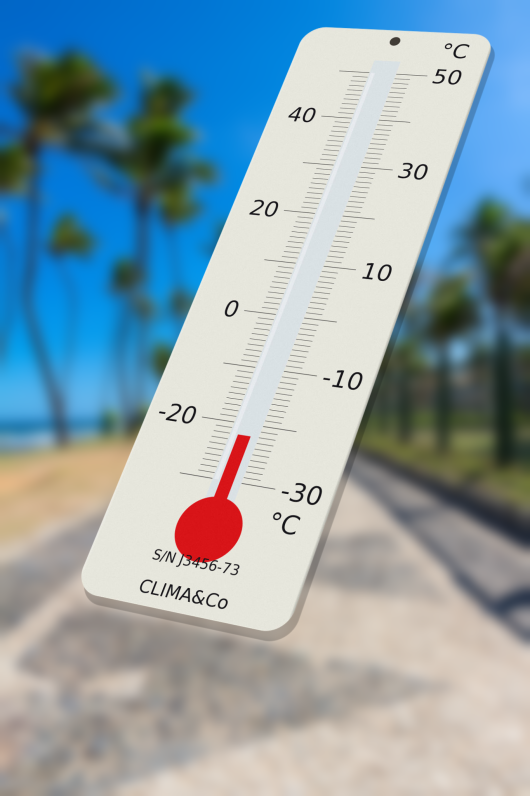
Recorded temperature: -22; °C
